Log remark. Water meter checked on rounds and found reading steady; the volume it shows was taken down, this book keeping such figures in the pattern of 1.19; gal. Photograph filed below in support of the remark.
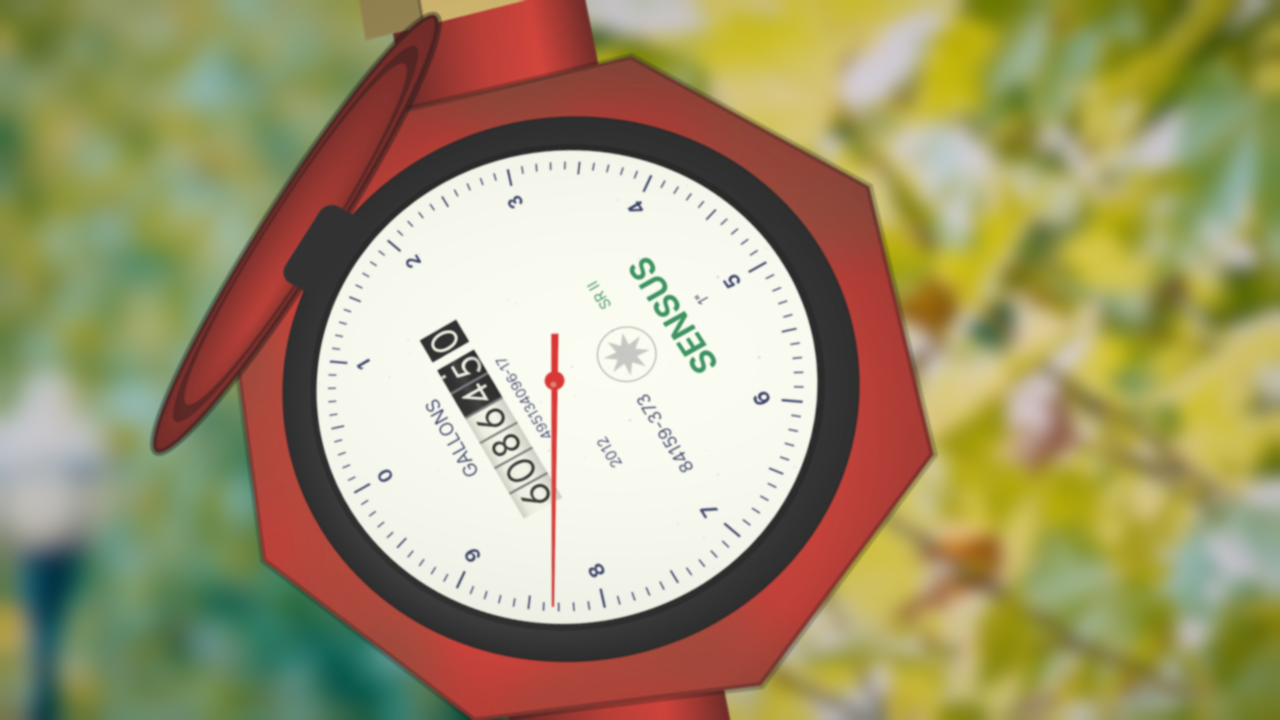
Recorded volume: 6086448.3; gal
